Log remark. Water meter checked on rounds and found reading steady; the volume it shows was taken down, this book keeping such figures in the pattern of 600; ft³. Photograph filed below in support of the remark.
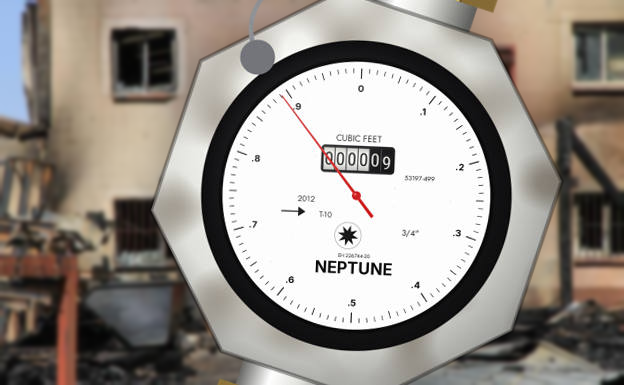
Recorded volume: 8.89; ft³
